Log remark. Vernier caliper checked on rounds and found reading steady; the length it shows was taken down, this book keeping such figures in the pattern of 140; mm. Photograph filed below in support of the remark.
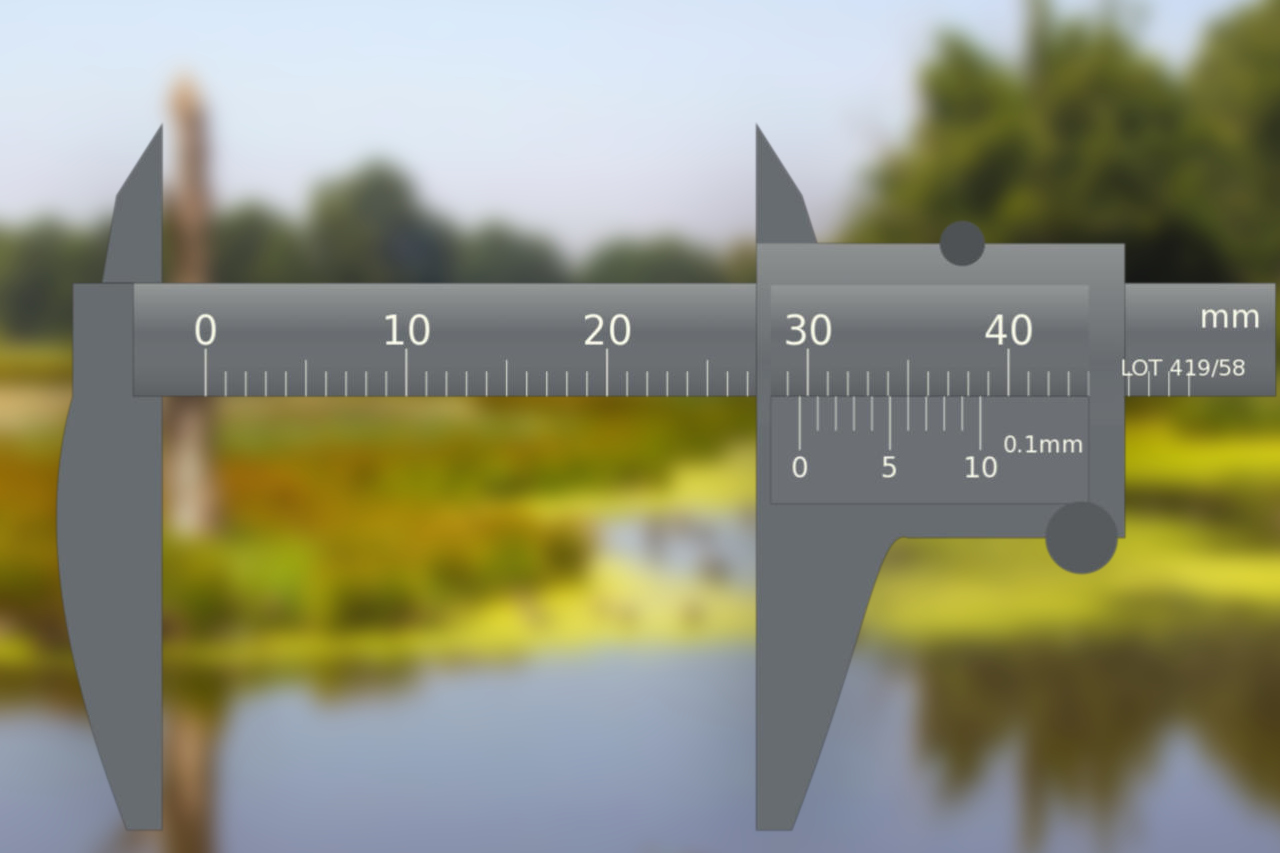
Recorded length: 29.6; mm
